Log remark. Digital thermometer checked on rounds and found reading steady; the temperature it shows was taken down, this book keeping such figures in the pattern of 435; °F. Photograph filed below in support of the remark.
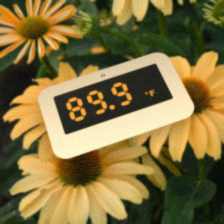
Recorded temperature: 89.9; °F
